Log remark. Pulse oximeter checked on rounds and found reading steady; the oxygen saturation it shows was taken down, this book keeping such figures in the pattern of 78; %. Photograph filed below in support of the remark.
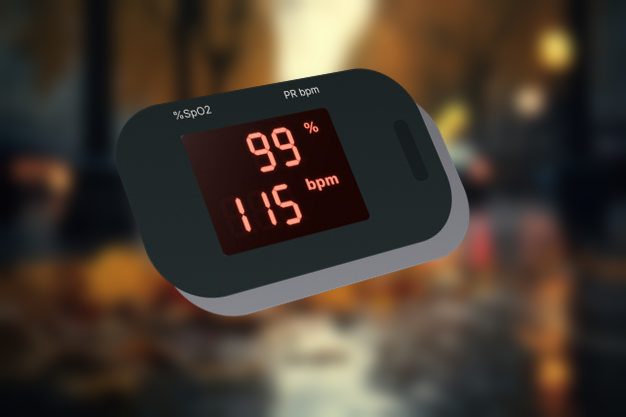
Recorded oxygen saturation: 99; %
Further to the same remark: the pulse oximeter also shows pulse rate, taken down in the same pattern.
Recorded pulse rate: 115; bpm
